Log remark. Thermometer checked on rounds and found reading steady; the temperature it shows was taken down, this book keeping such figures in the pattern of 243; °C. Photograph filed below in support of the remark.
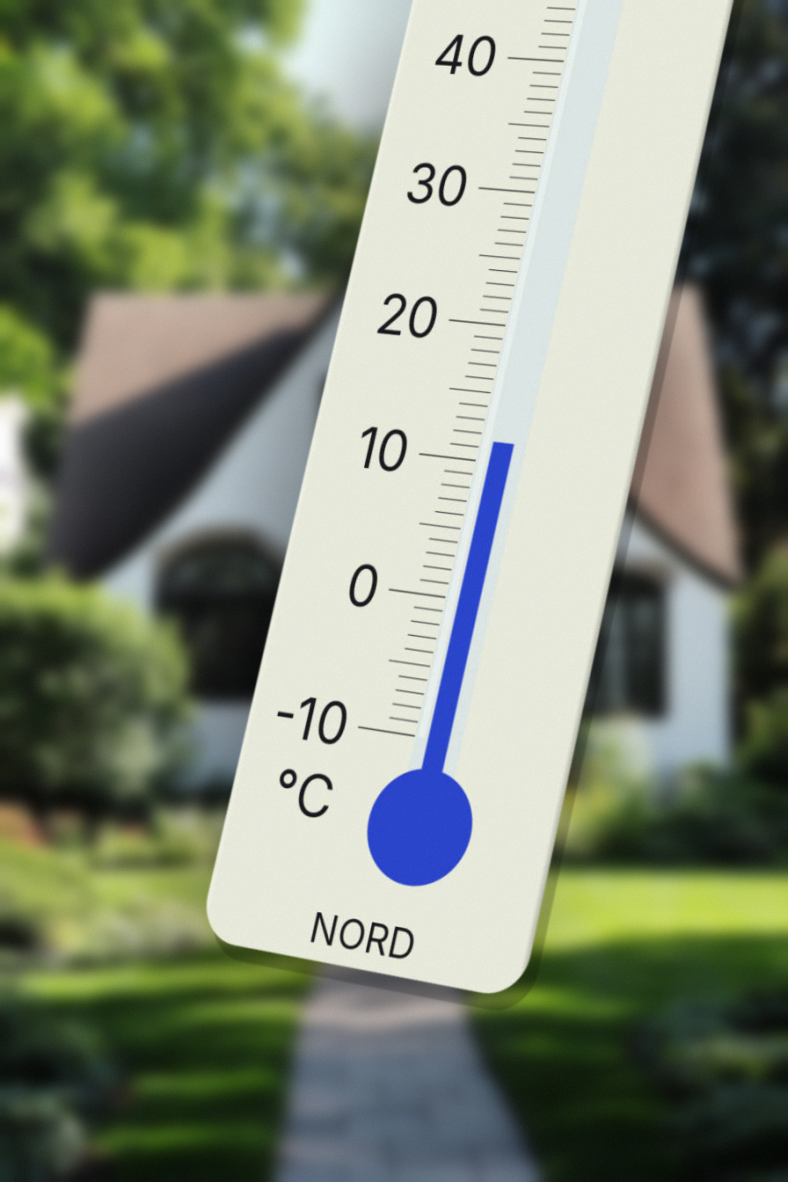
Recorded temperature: 11.5; °C
